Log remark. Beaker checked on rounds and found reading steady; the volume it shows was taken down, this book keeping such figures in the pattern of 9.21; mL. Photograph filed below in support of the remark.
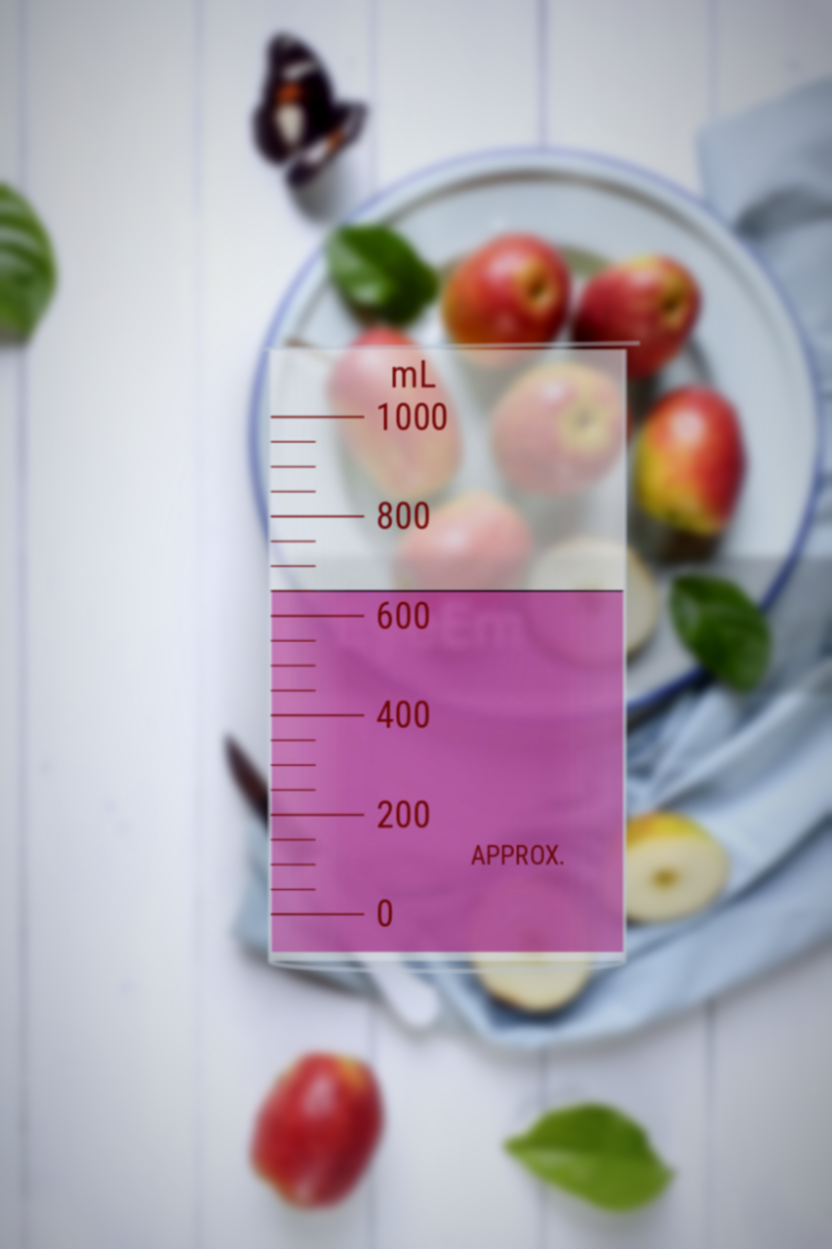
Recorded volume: 650; mL
